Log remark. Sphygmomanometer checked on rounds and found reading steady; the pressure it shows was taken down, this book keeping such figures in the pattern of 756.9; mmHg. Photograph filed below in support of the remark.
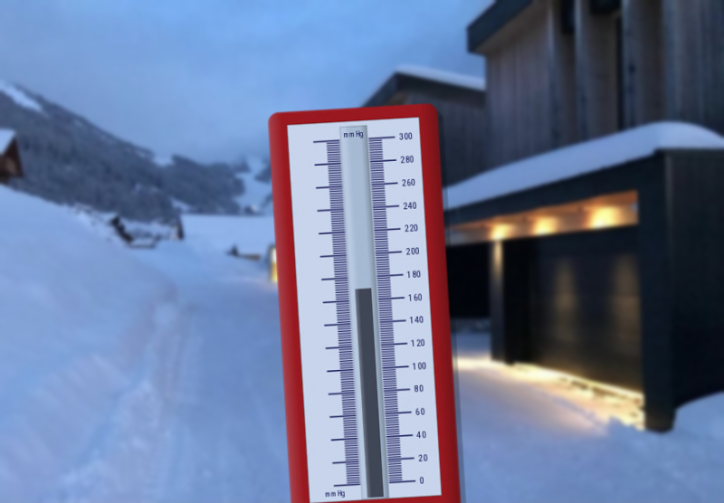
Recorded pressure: 170; mmHg
